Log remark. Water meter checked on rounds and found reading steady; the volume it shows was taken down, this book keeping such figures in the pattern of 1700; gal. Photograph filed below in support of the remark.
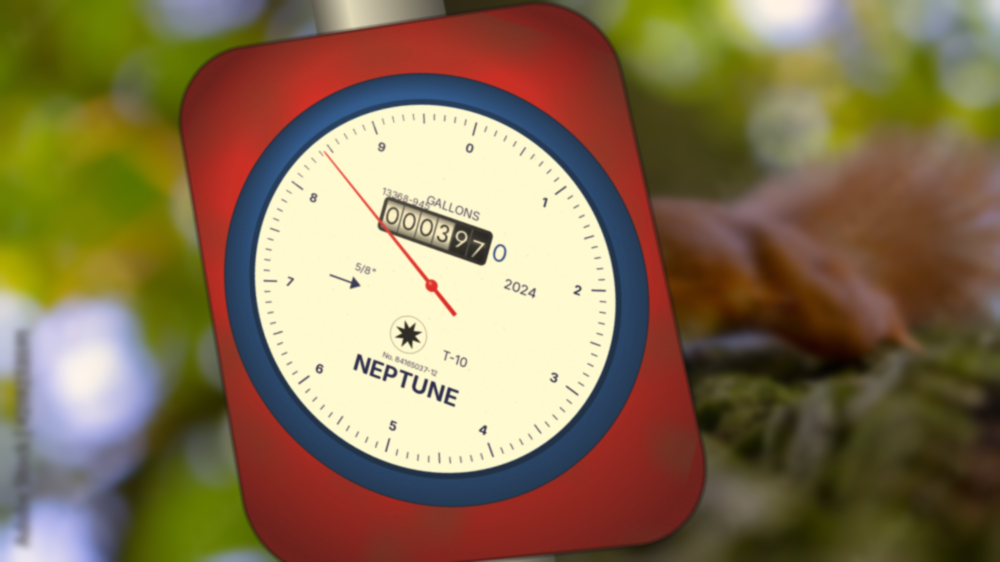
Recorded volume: 3968.4; gal
